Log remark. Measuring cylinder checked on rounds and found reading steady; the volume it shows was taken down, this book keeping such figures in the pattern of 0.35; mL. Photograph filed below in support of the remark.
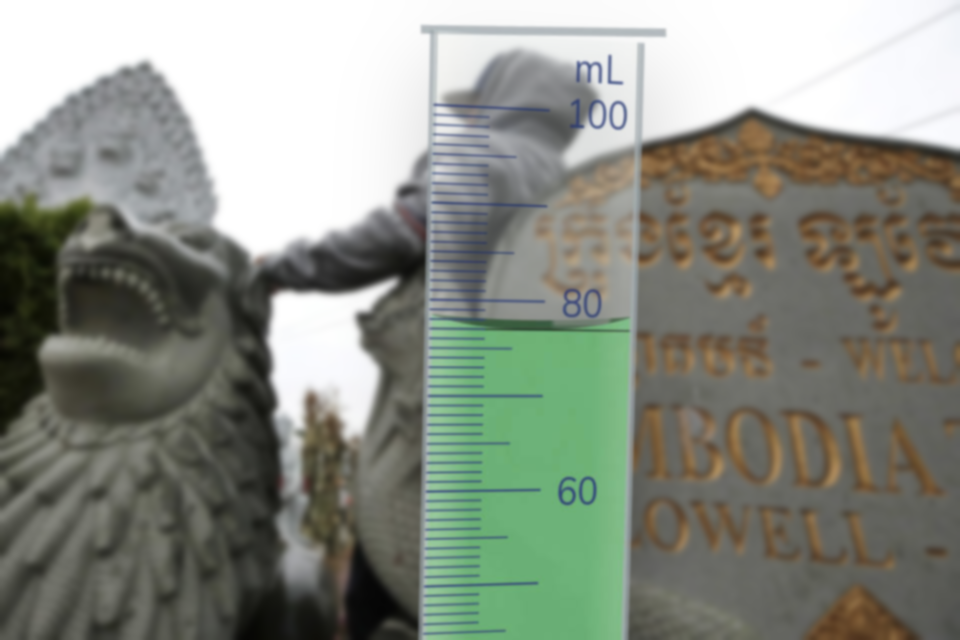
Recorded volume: 77; mL
